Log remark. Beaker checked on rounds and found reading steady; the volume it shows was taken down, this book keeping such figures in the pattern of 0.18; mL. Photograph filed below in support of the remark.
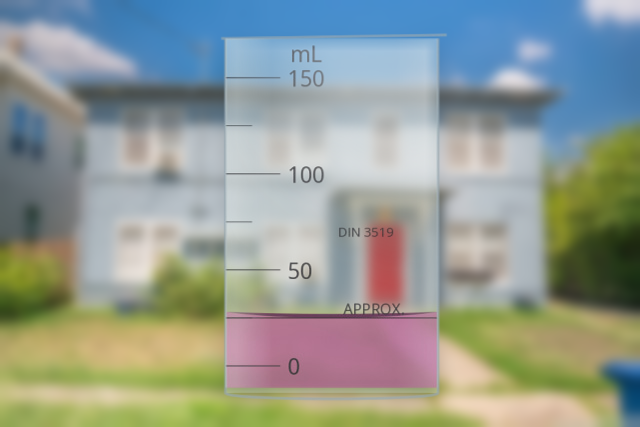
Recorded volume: 25; mL
